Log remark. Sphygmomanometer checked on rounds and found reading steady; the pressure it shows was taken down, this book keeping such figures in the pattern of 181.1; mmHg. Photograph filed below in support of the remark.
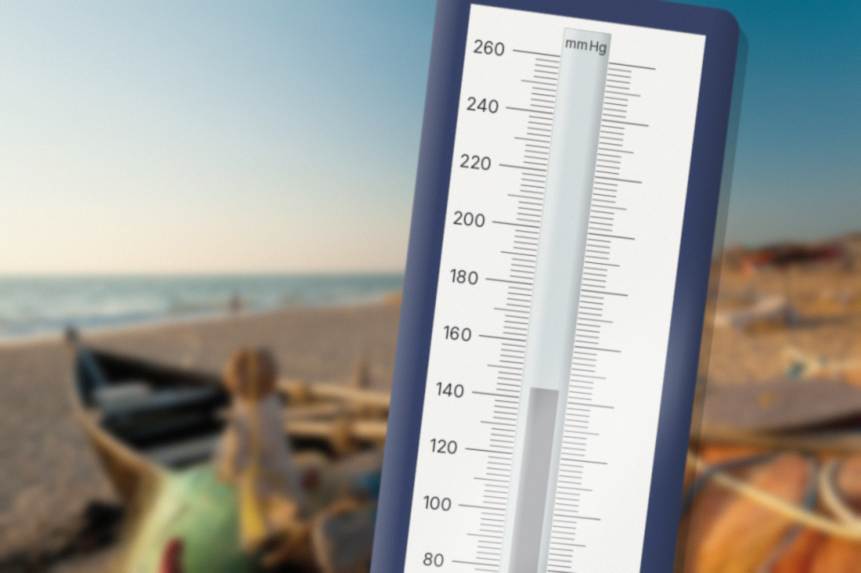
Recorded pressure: 144; mmHg
